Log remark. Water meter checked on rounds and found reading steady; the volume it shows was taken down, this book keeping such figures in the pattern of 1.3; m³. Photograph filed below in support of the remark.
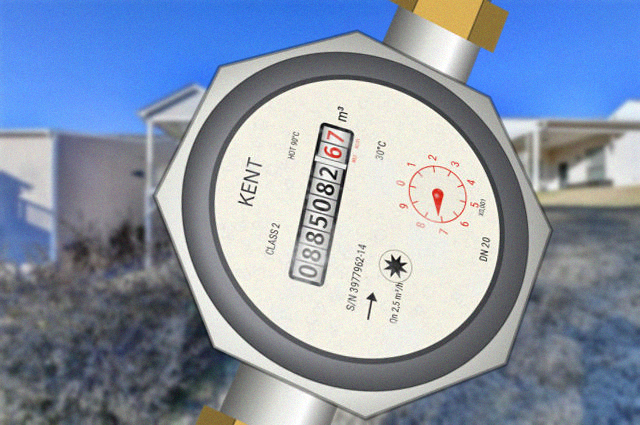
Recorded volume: 885082.677; m³
